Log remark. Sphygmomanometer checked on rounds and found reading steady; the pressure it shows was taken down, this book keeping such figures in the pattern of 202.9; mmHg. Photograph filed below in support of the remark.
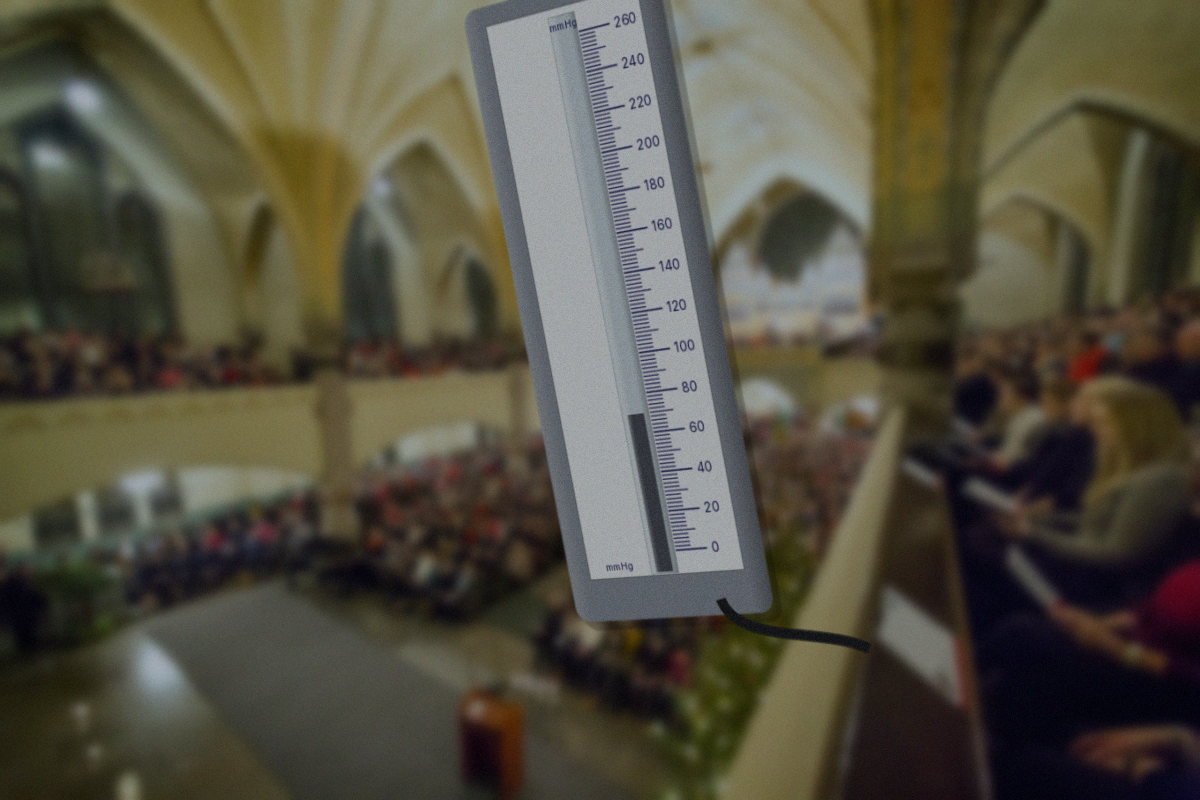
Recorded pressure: 70; mmHg
